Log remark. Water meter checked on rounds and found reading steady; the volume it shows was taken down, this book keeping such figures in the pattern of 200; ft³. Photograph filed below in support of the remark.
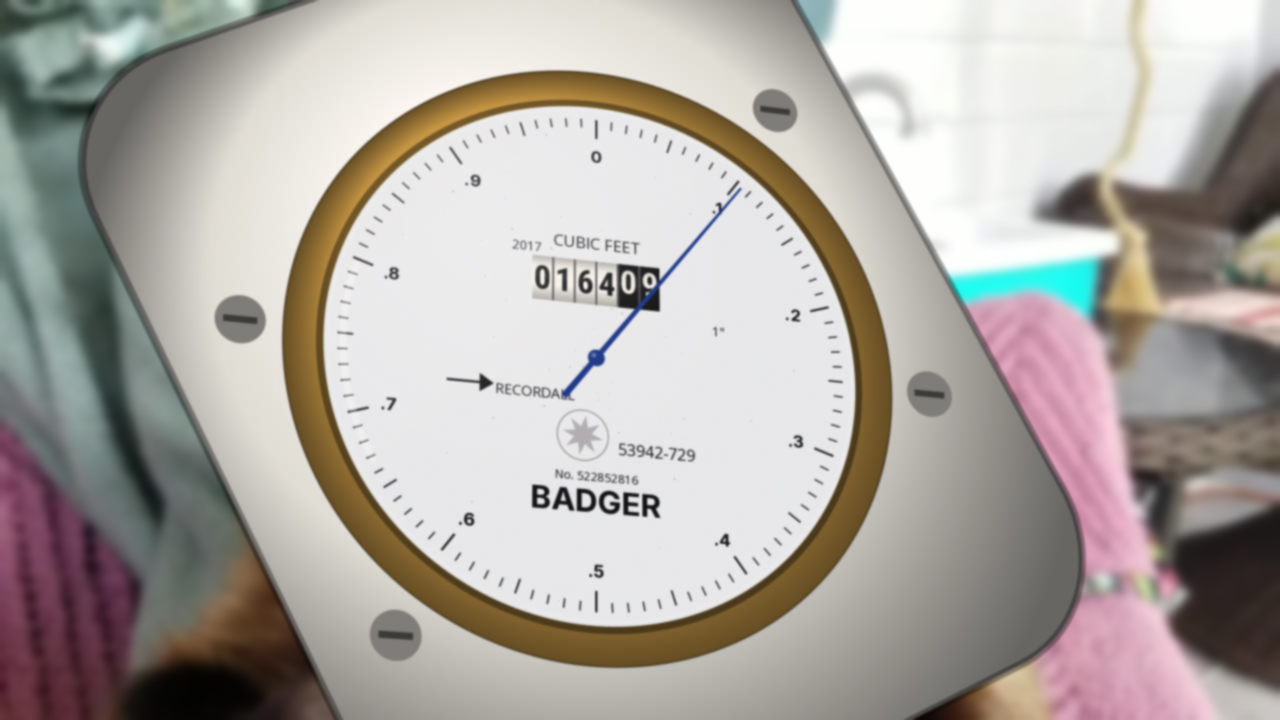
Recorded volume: 16409.10; ft³
